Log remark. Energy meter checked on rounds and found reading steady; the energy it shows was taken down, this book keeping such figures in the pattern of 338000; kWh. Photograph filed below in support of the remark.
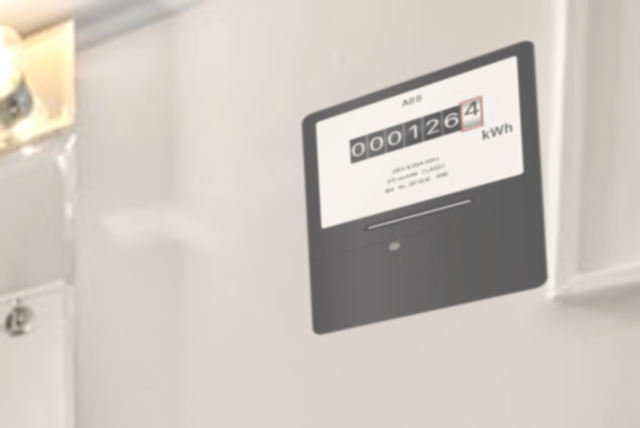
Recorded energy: 126.4; kWh
